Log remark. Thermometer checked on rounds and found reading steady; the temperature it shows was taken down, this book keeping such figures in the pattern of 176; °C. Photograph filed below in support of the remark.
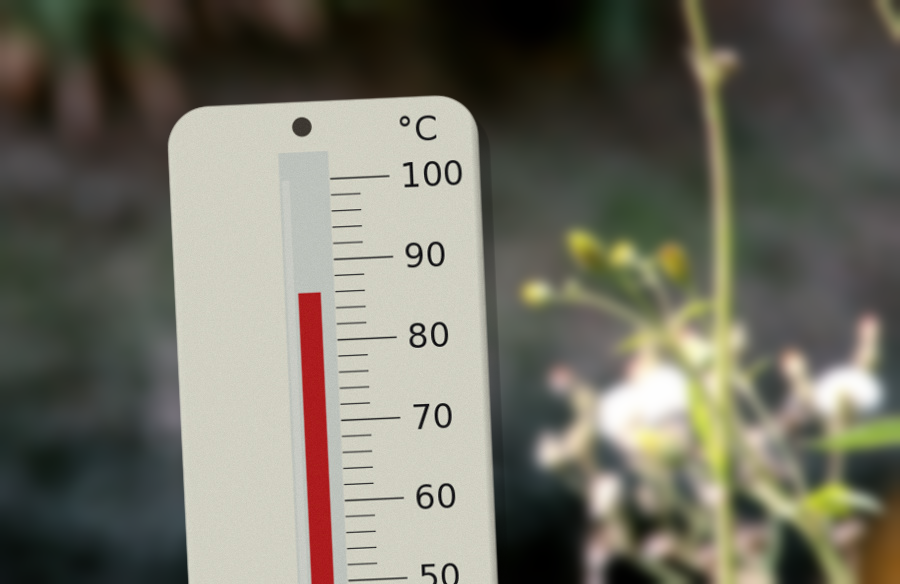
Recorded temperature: 86; °C
